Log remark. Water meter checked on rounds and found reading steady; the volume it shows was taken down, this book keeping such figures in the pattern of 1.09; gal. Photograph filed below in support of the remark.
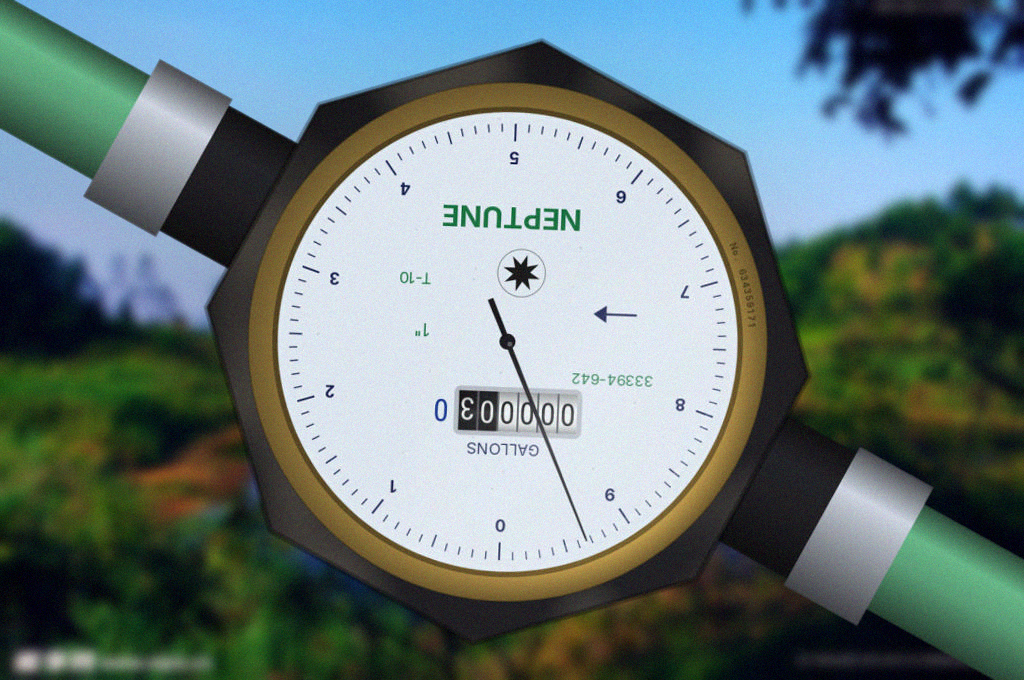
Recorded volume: 29.3; gal
